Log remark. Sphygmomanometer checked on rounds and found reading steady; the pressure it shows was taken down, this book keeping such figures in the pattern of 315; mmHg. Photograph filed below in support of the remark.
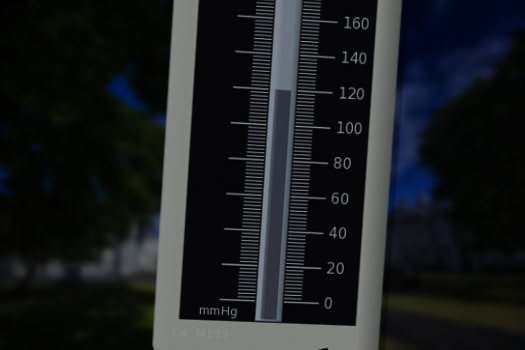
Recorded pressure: 120; mmHg
